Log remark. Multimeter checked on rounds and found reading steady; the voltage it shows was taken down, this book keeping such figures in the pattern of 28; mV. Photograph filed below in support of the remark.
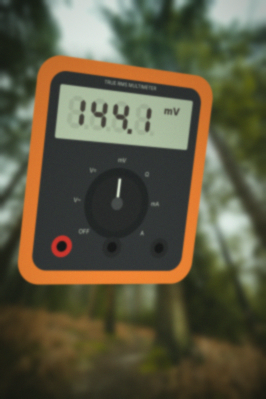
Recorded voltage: 144.1; mV
